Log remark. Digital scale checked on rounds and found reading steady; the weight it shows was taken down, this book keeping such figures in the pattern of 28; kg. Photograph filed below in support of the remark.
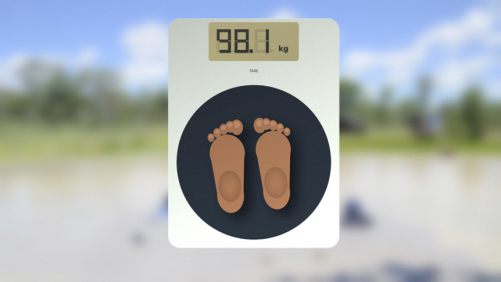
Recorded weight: 98.1; kg
